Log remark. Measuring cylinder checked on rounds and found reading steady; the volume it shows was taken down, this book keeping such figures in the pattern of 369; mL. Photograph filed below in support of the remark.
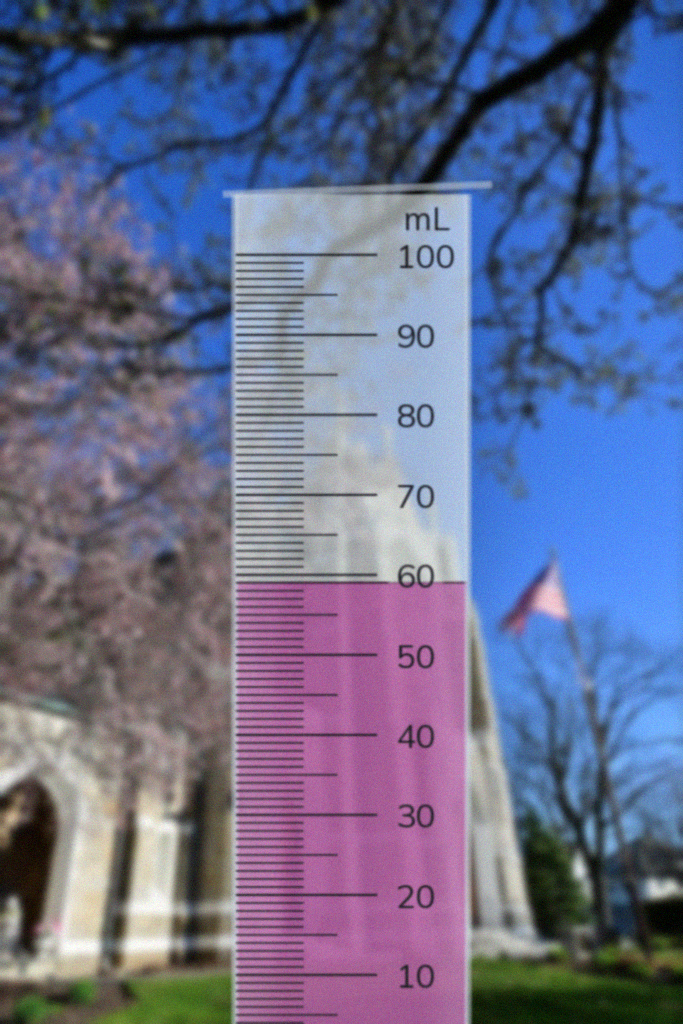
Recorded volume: 59; mL
